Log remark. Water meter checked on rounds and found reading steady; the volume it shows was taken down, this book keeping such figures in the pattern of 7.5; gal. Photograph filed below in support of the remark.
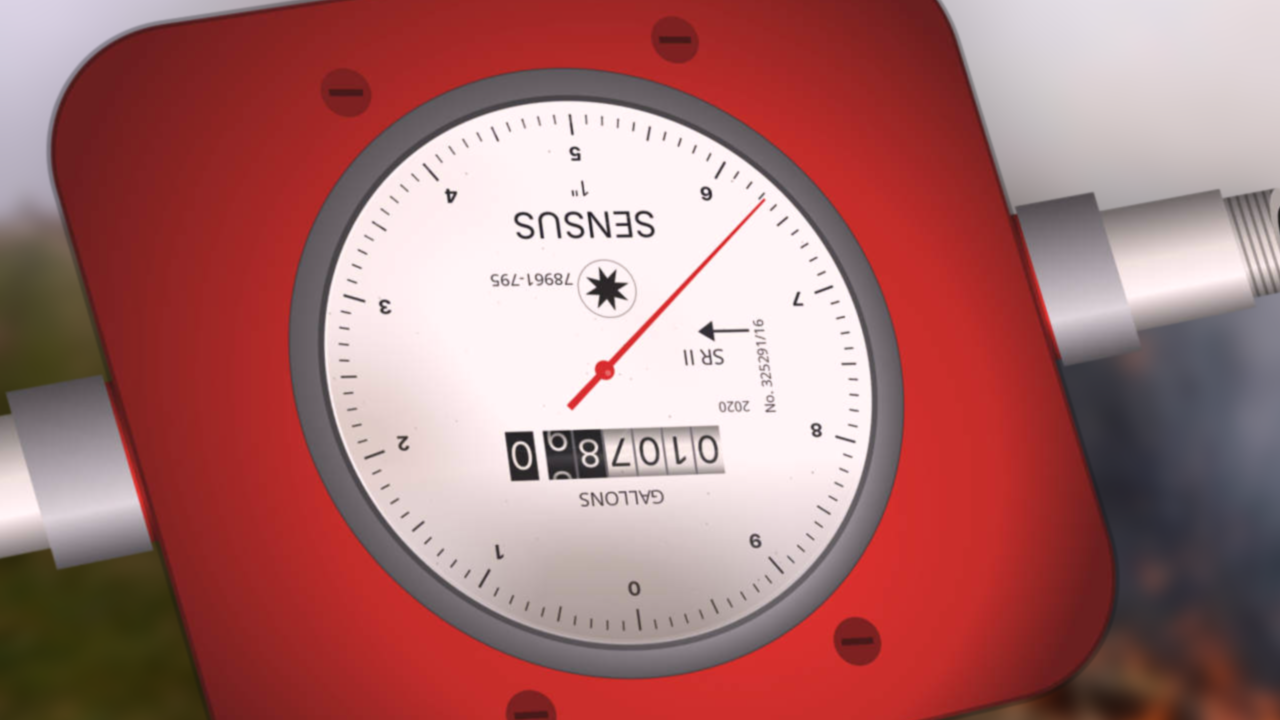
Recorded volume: 107886.3; gal
